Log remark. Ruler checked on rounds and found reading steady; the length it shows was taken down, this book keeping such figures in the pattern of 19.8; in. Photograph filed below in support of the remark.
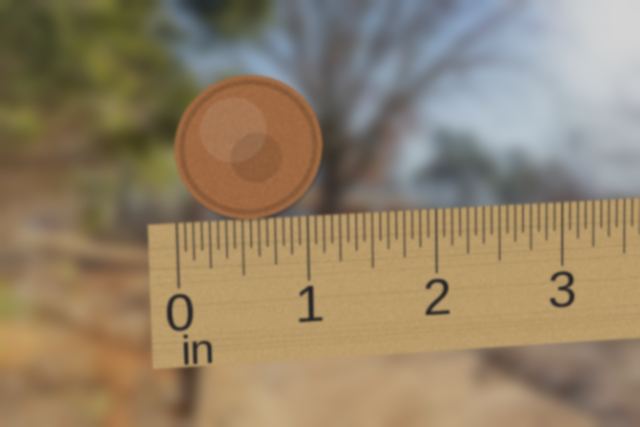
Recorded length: 1.125; in
